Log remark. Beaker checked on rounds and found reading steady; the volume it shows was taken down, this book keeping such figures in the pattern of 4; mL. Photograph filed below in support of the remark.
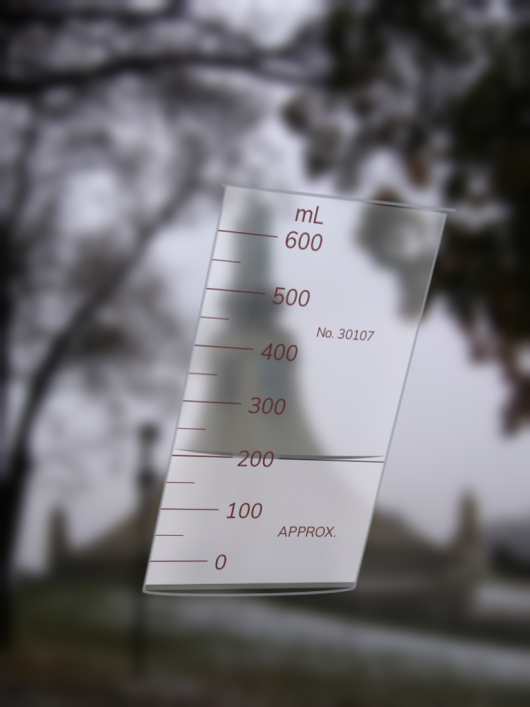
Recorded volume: 200; mL
